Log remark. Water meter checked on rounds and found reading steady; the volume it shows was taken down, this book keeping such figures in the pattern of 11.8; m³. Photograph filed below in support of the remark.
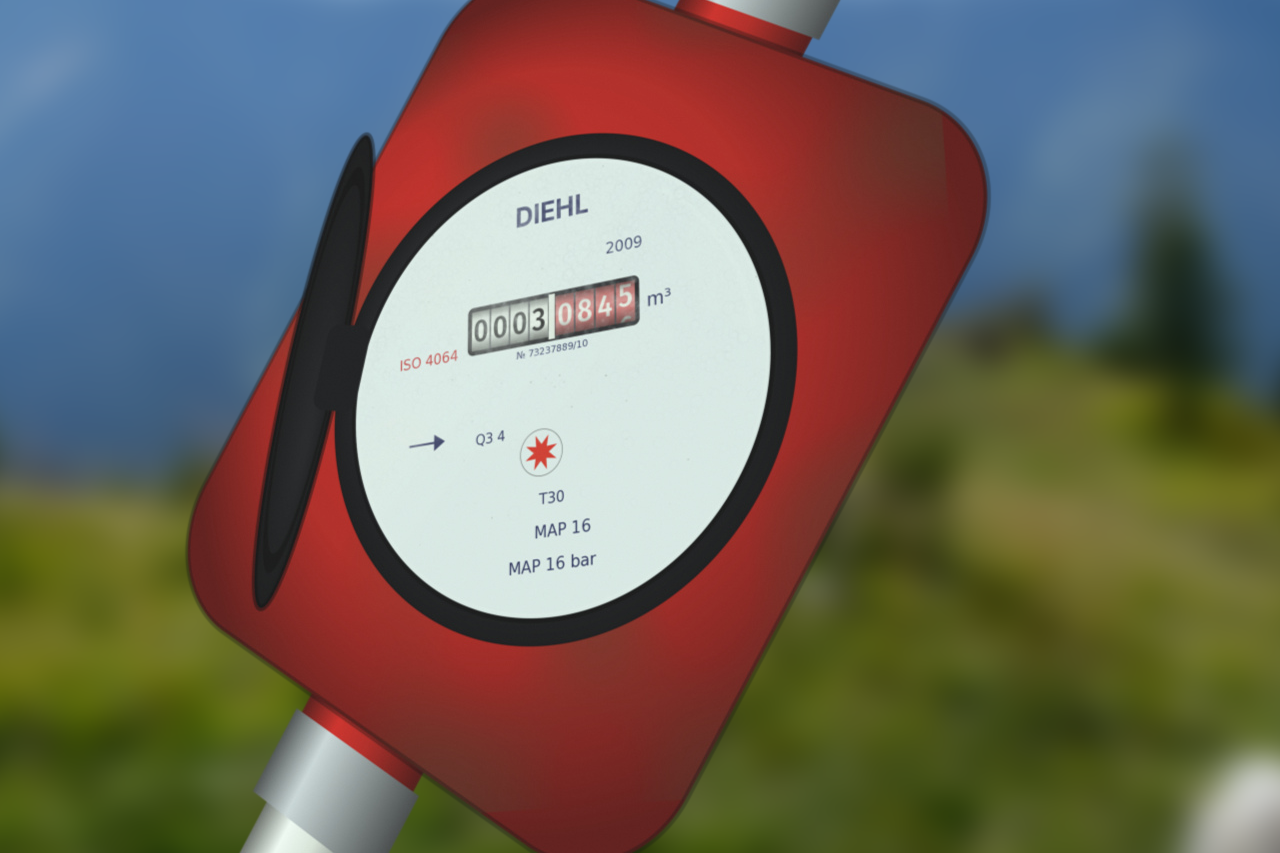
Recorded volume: 3.0845; m³
